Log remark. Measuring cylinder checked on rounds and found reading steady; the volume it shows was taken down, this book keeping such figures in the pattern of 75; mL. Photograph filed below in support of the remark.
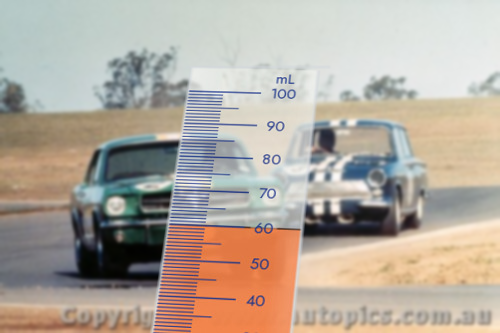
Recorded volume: 60; mL
